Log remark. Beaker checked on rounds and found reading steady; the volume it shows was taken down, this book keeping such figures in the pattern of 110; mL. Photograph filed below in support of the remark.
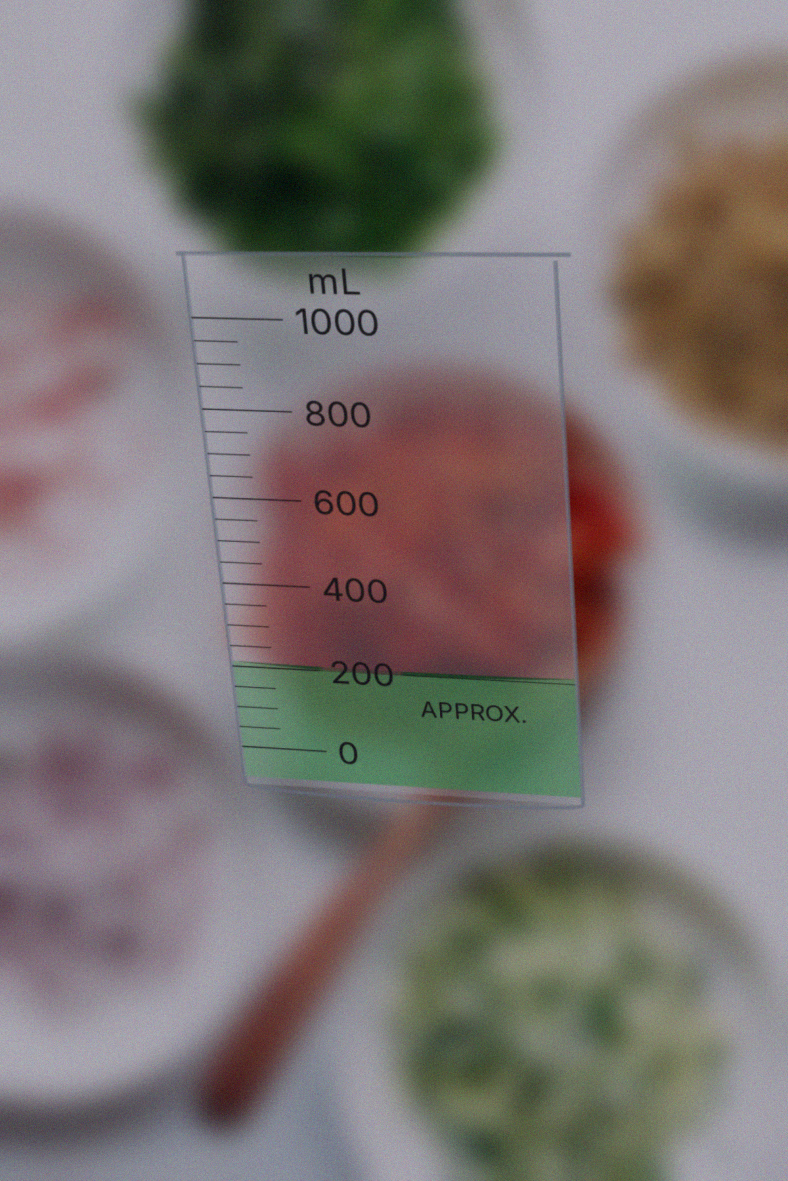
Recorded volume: 200; mL
